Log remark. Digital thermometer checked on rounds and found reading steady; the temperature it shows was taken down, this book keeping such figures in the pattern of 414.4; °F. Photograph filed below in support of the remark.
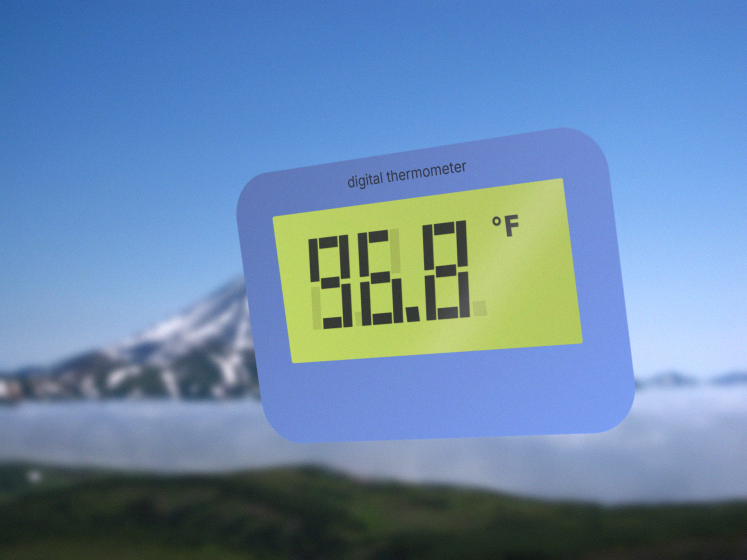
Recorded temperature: 96.8; °F
